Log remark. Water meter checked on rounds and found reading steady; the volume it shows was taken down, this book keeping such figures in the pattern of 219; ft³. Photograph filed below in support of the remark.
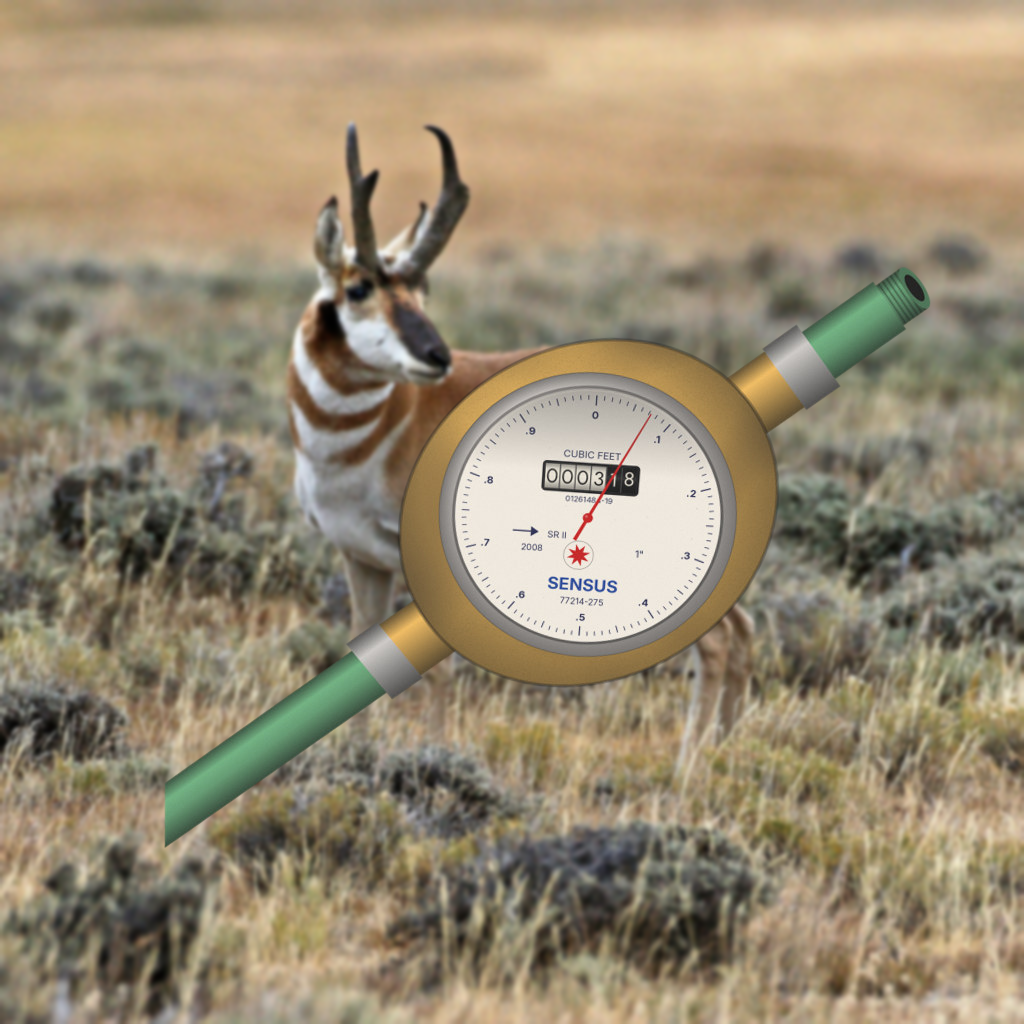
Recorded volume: 318.07; ft³
